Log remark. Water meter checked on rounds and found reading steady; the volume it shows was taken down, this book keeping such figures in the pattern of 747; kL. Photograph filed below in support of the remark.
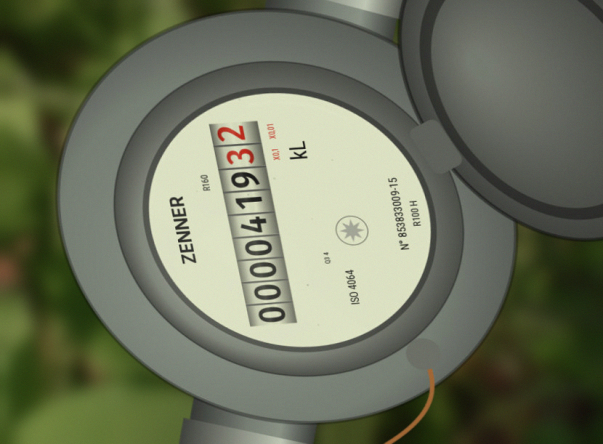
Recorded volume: 419.32; kL
